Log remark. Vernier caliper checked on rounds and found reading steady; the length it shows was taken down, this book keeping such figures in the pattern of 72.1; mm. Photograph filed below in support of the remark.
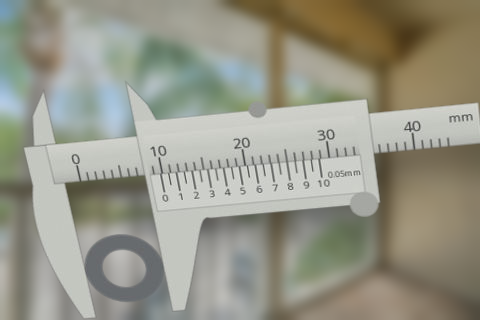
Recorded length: 9.8; mm
